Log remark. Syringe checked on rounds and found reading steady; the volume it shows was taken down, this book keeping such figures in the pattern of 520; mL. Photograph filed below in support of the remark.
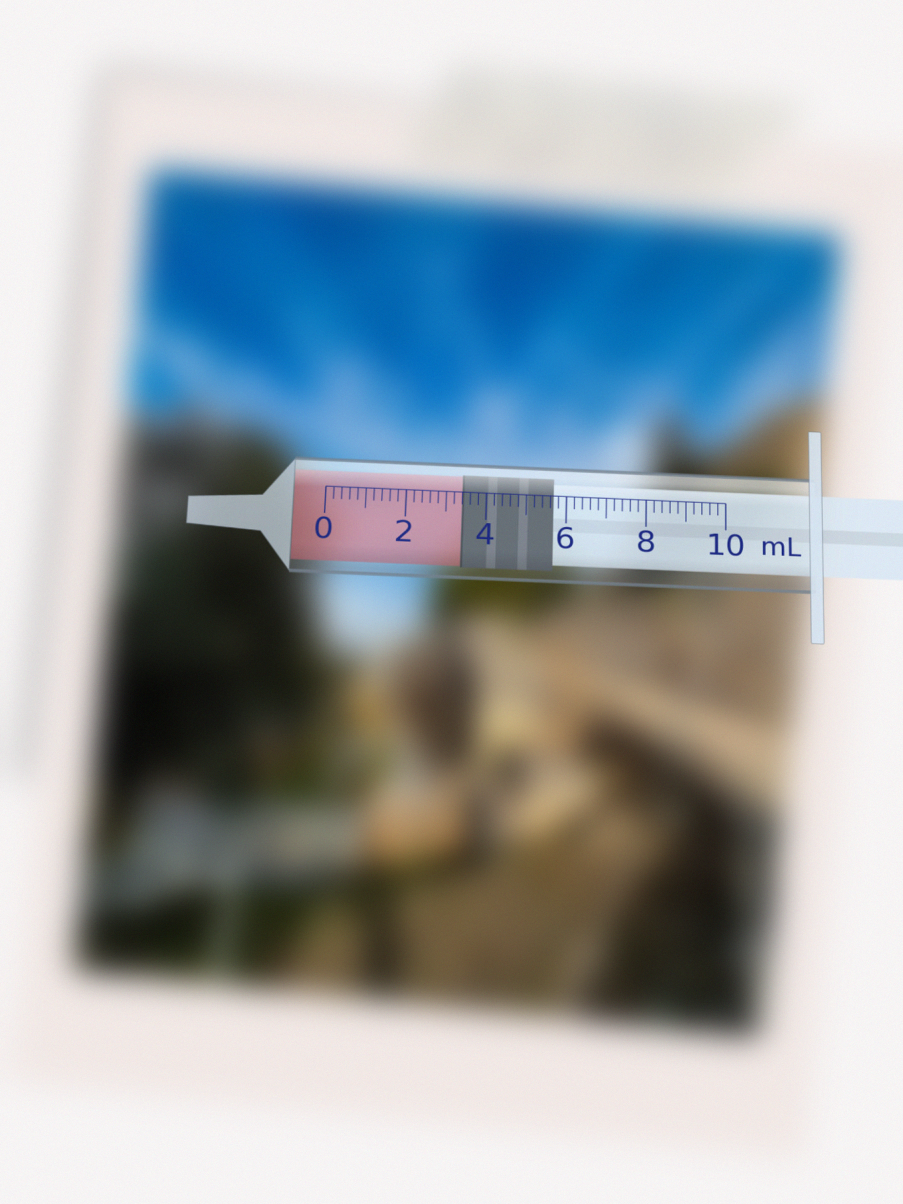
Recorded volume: 3.4; mL
